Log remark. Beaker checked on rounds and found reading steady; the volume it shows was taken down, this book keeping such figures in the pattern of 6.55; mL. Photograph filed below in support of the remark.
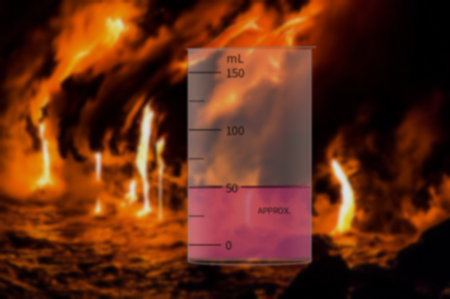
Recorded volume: 50; mL
